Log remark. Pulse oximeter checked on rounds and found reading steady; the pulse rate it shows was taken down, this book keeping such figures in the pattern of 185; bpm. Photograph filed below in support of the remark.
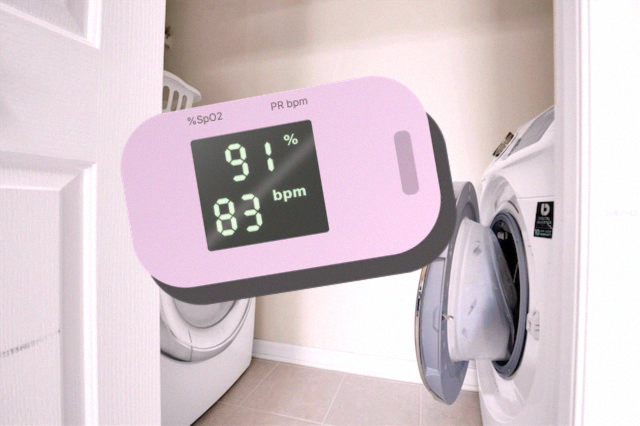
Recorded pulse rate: 83; bpm
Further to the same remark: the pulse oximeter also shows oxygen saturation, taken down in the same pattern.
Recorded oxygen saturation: 91; %
